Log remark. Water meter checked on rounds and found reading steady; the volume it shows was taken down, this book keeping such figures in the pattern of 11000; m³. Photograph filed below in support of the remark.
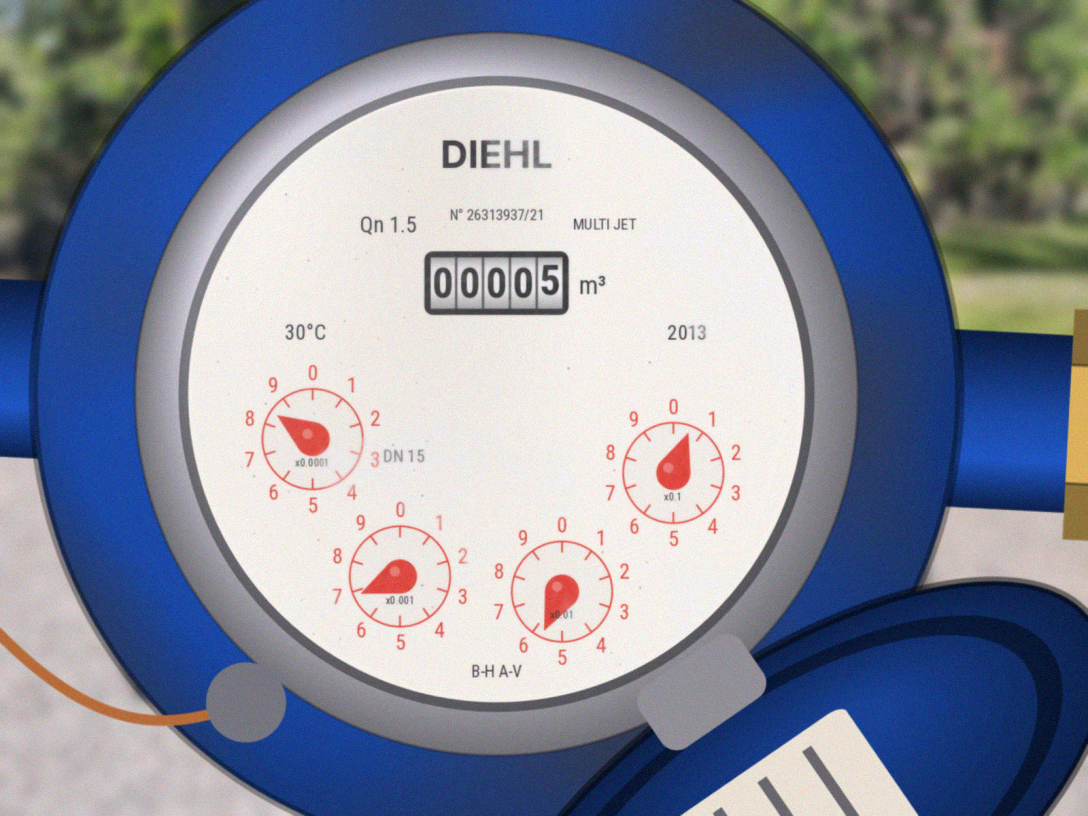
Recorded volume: 5.0568; m³
